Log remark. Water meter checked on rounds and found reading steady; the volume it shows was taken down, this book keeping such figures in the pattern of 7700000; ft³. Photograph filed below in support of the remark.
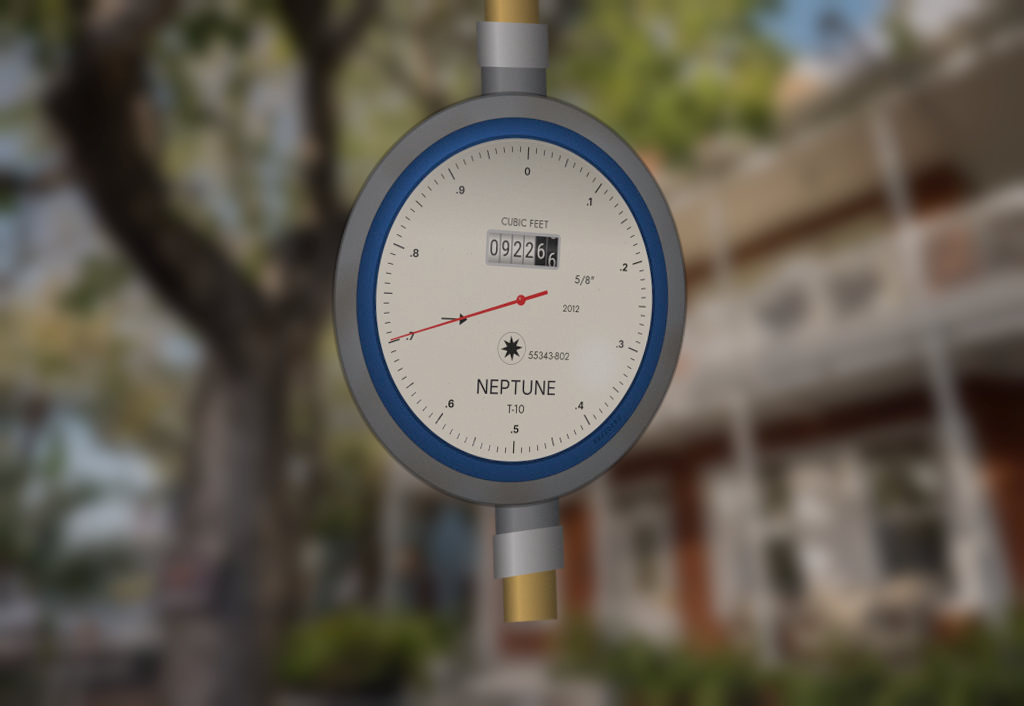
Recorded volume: 92265.70; ft³
